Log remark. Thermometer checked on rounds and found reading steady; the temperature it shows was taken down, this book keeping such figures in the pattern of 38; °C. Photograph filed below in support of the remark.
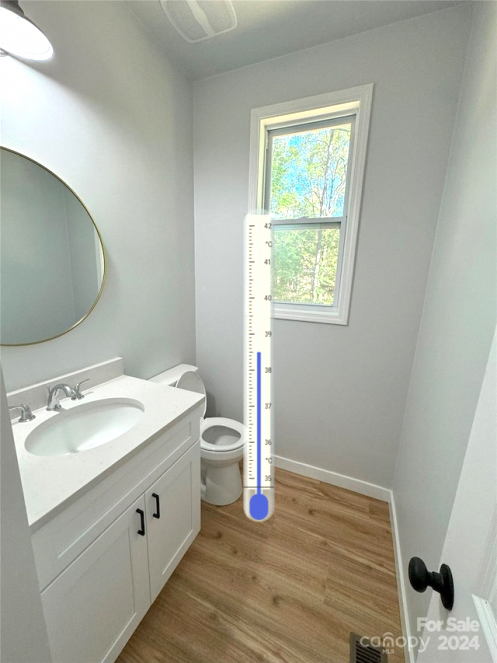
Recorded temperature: 38.5; °C
